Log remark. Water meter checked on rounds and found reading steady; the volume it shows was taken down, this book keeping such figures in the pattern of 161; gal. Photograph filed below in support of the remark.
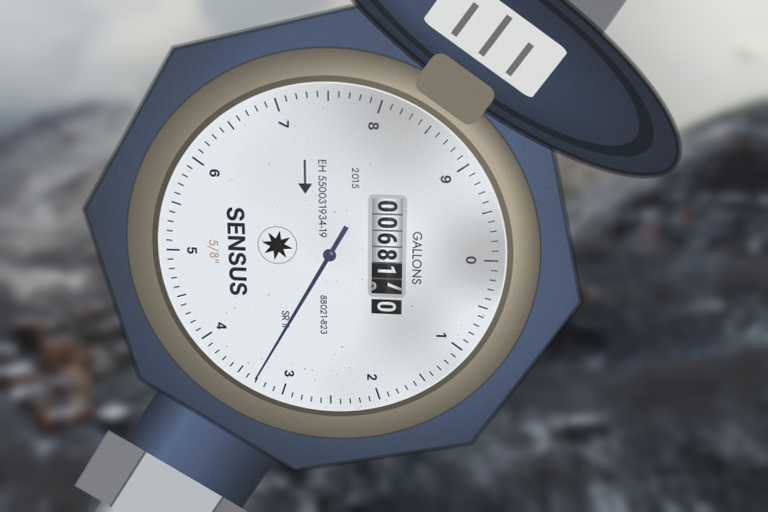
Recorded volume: 68173.3; gal
